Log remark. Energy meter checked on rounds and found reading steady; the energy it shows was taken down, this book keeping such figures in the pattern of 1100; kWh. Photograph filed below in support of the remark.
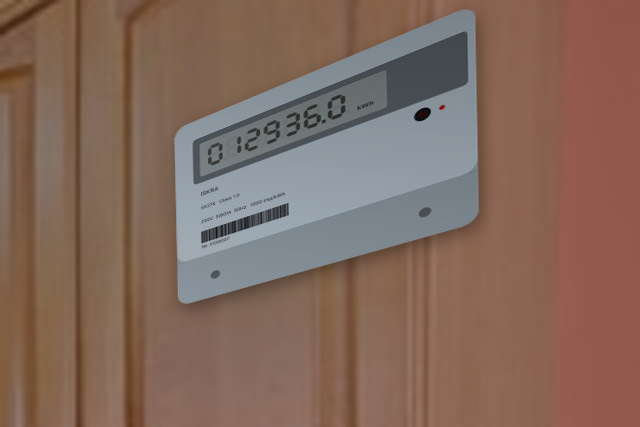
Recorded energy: 12936.0; kWh
